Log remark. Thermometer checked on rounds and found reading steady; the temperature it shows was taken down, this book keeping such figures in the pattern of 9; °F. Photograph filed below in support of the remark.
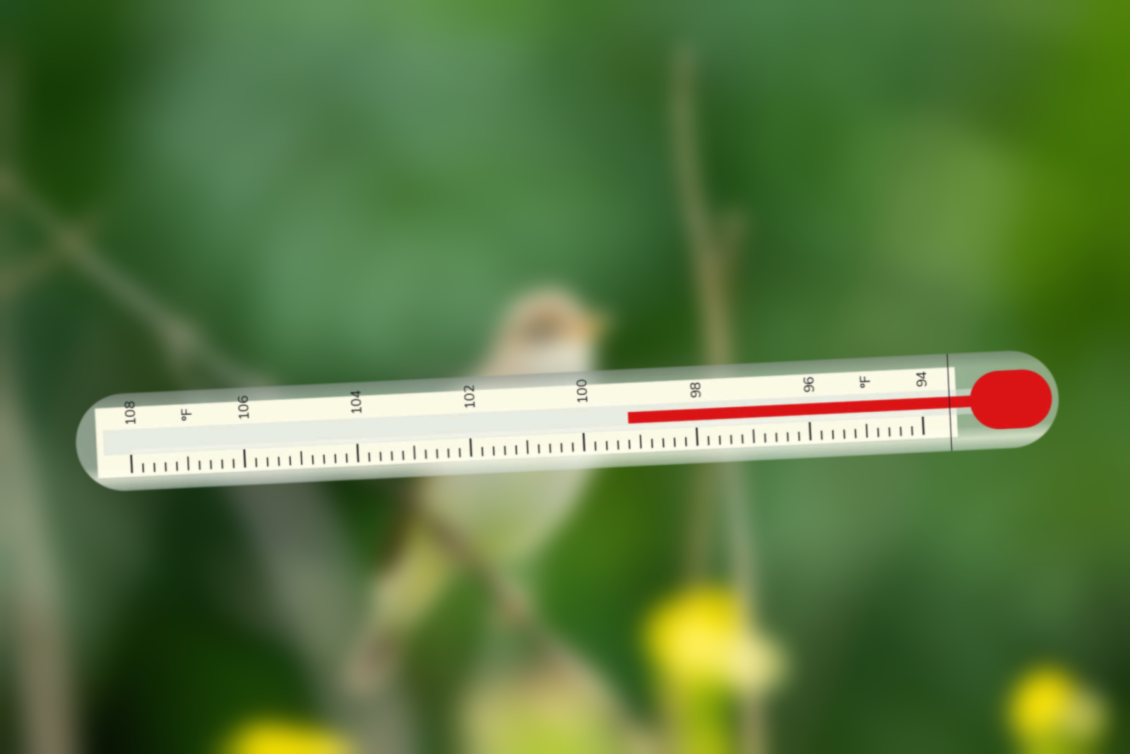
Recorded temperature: 99.2; °F
